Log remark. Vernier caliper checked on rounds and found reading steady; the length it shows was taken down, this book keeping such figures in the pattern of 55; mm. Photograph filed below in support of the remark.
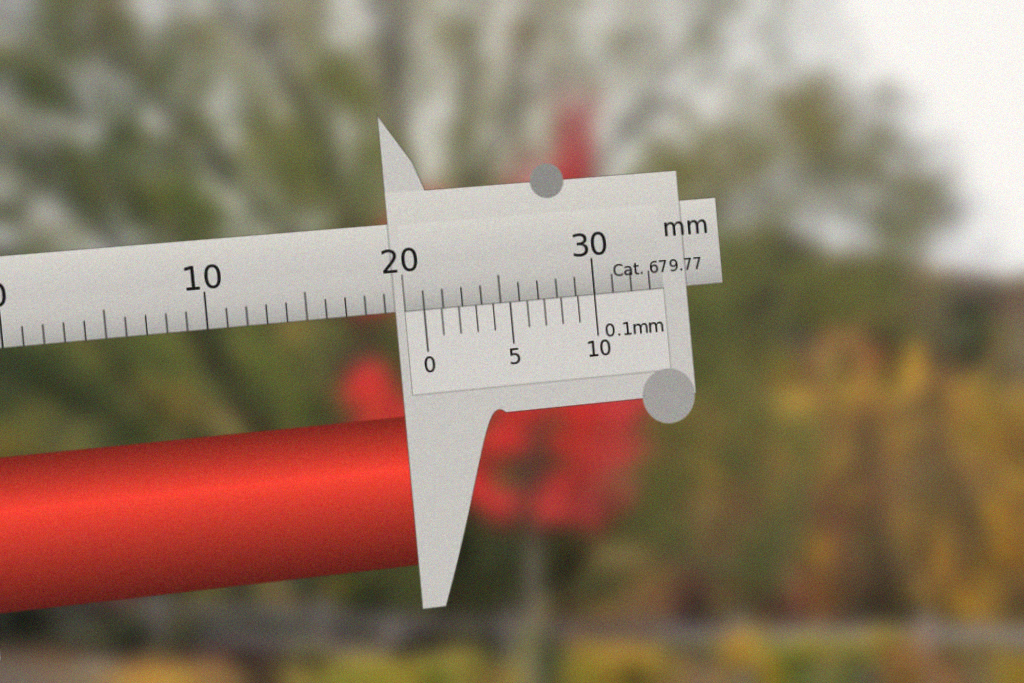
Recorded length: 21.0; mm
